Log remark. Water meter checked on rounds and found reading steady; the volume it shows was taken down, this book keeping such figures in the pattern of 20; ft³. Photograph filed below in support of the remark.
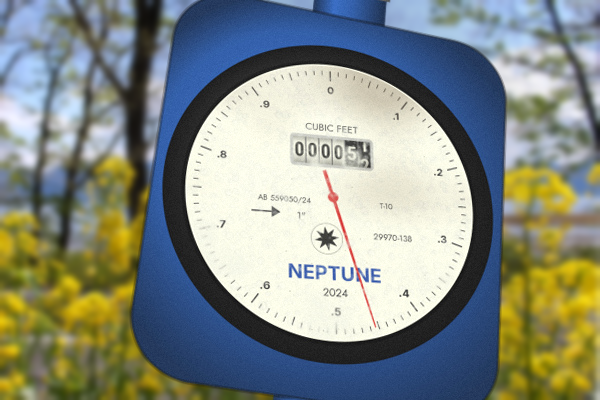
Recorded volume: 51.45; ft³
